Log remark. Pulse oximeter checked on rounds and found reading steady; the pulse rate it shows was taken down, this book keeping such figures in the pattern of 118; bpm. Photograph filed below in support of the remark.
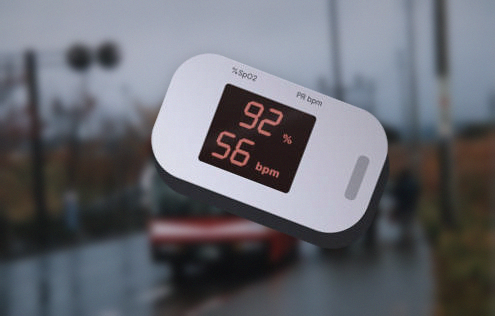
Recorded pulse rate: 56; bpm
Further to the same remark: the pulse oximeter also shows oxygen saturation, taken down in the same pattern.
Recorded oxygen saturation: 92; %
